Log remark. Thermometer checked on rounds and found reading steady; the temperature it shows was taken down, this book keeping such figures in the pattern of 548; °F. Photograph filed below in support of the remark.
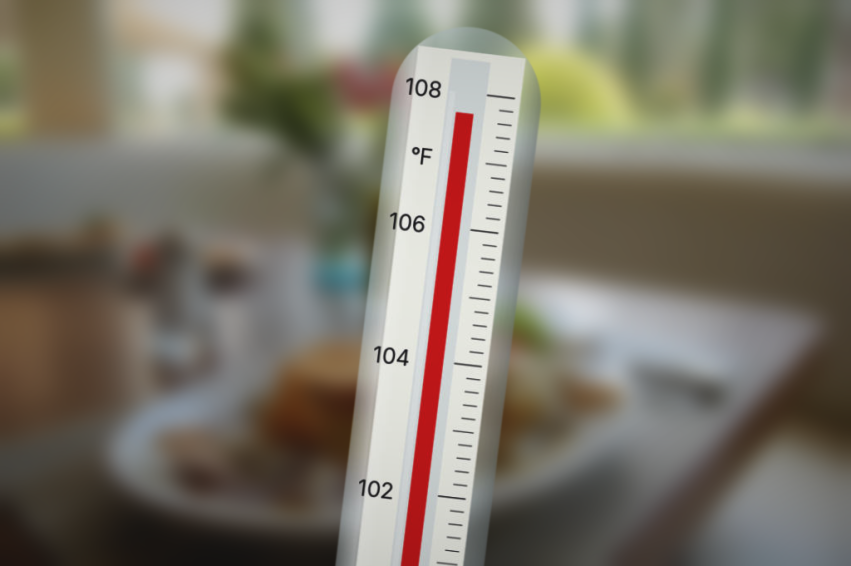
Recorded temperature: 107.7; °F
